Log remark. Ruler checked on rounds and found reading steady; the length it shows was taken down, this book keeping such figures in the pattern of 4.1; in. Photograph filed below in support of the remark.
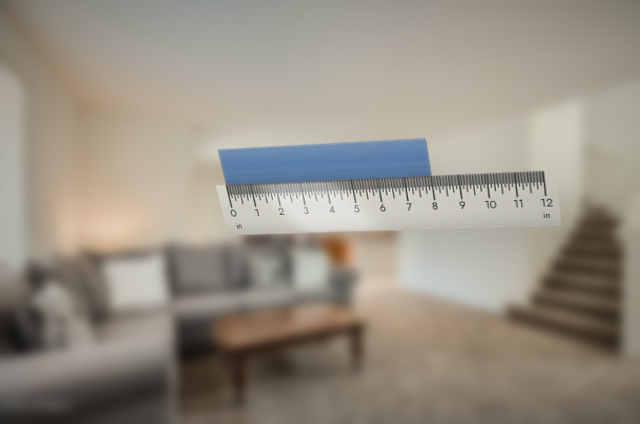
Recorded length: 8; in
